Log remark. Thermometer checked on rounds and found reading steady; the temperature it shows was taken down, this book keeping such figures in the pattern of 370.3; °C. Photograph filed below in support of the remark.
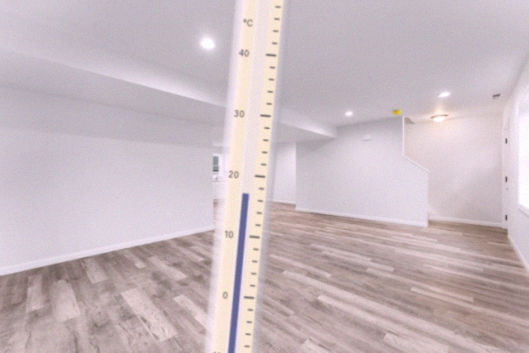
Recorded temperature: 17; °C
